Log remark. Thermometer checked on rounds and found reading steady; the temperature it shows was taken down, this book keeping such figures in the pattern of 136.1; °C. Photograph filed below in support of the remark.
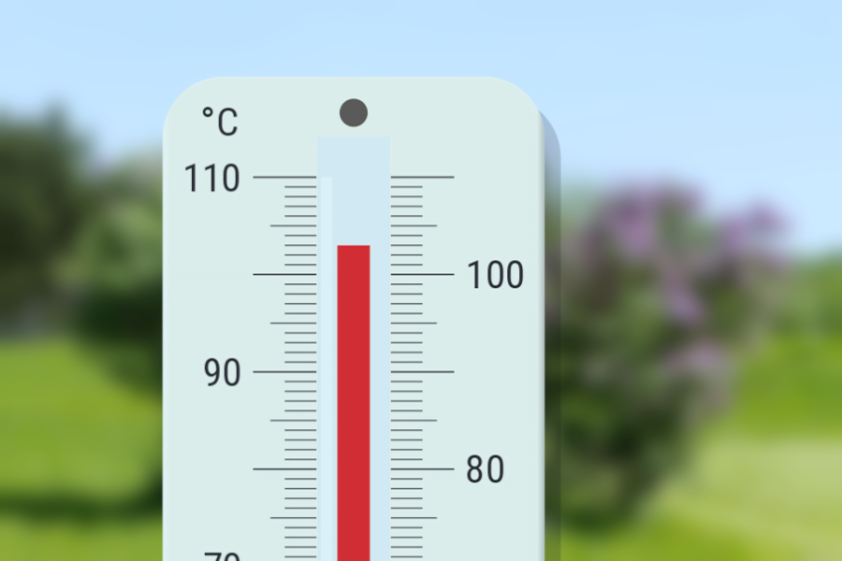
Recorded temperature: 103; °C
